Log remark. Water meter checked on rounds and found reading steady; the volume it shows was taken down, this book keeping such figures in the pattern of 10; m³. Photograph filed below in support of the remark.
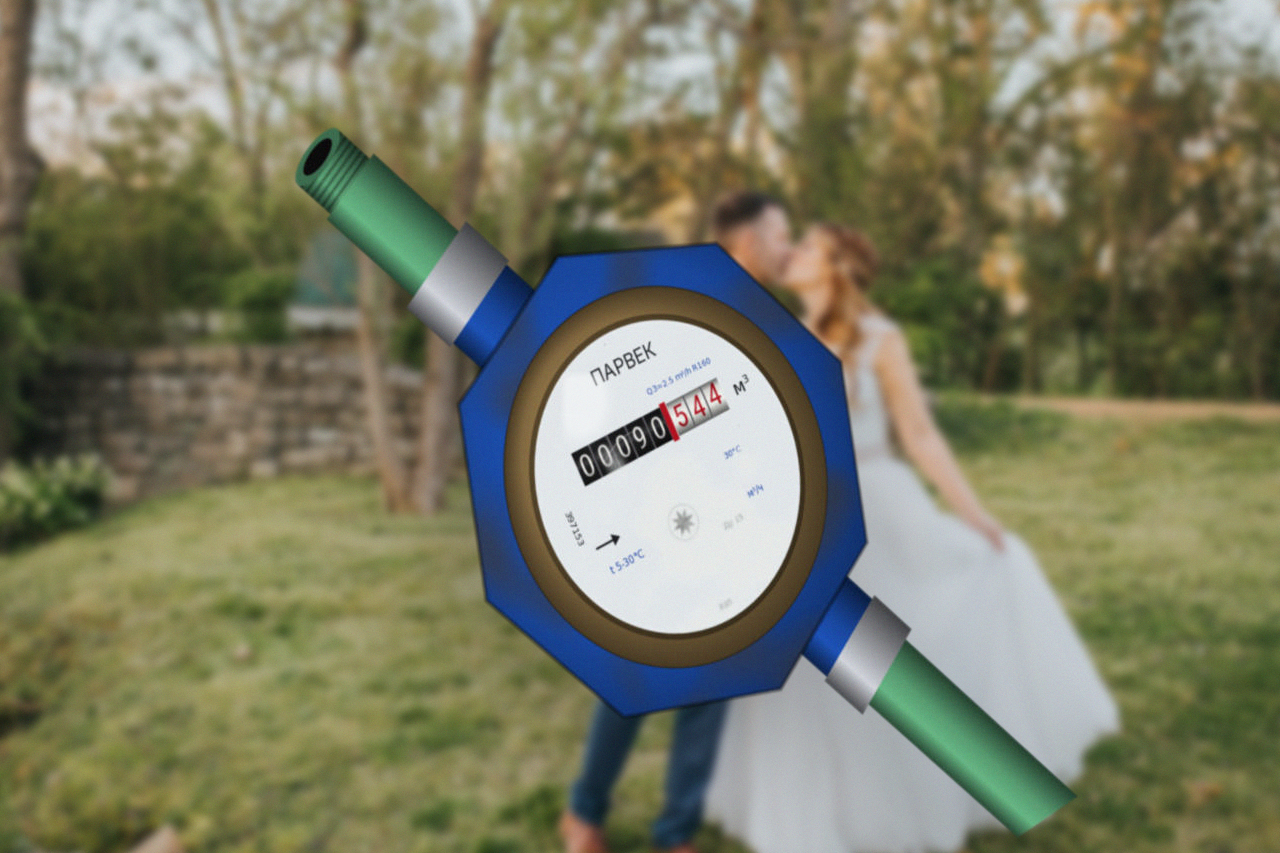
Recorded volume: 90.544; m³
